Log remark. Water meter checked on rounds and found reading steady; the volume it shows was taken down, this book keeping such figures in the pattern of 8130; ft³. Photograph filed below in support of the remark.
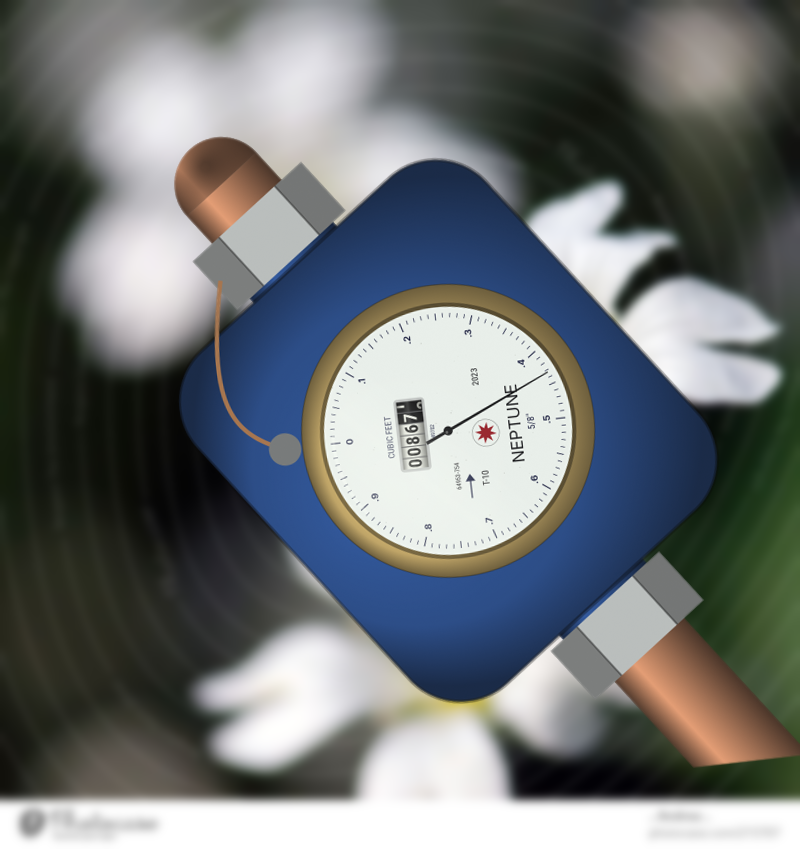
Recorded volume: 8671.43; ft³
